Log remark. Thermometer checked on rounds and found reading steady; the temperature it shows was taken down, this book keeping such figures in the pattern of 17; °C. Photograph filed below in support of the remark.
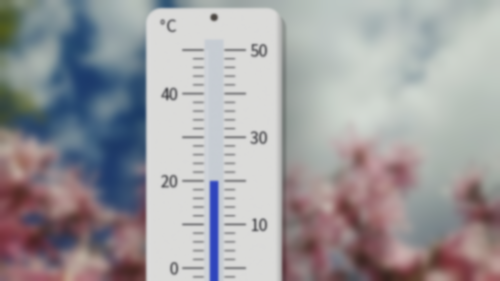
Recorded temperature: 20; °C
